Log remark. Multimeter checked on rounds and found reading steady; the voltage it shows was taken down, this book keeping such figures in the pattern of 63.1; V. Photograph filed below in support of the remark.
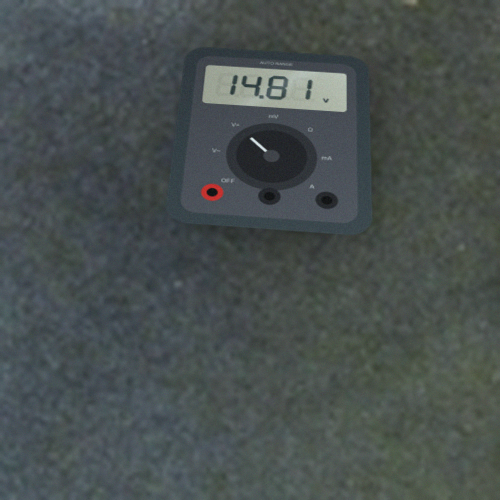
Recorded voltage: 14.81; V
